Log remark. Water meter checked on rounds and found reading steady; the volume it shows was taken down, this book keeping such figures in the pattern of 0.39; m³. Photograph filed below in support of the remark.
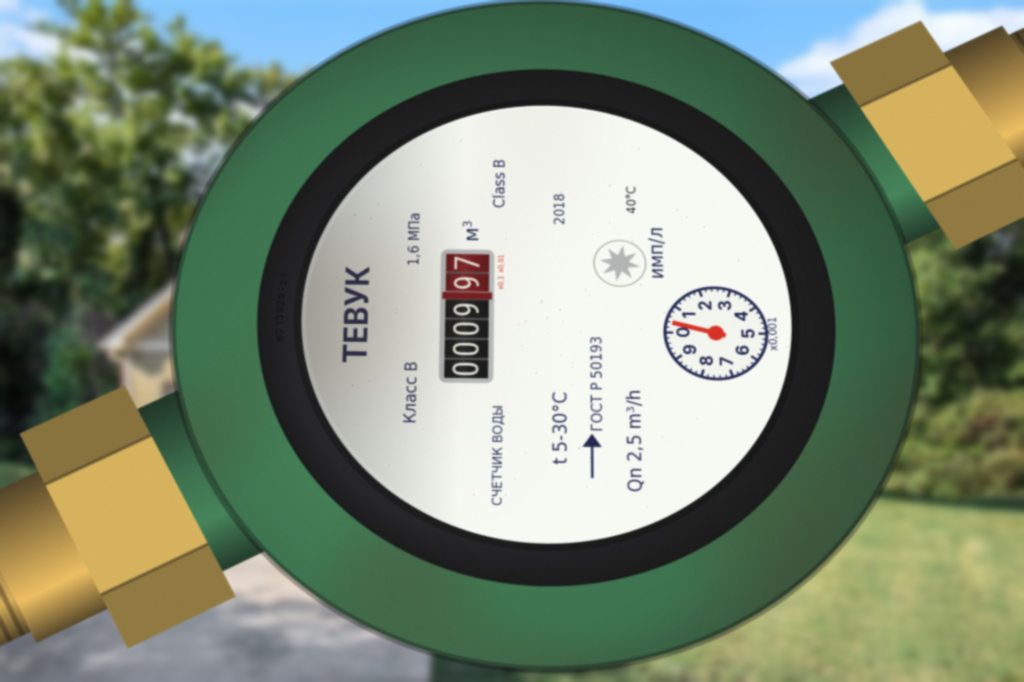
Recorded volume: 9.970; m³
